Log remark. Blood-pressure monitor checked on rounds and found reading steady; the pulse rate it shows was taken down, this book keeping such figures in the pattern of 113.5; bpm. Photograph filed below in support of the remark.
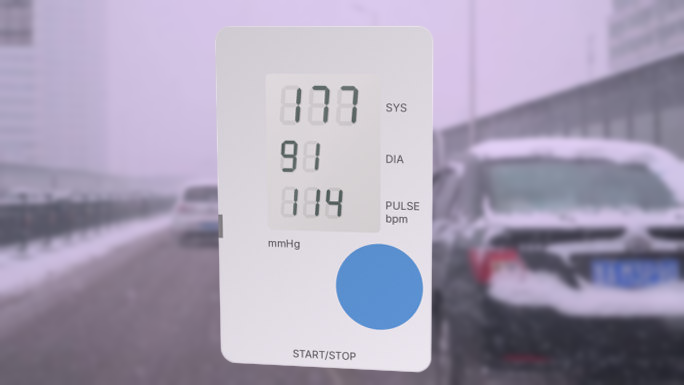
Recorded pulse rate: 114; bpm
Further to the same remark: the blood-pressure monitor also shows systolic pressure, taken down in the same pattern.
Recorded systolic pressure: 177; mmHg
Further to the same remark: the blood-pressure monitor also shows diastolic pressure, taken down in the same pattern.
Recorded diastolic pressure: 91; mmHg
